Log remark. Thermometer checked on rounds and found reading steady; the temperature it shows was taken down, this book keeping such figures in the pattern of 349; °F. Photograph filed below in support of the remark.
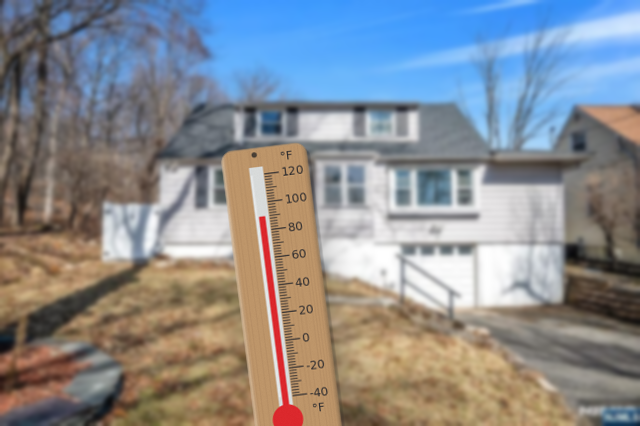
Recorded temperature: 90; °F
